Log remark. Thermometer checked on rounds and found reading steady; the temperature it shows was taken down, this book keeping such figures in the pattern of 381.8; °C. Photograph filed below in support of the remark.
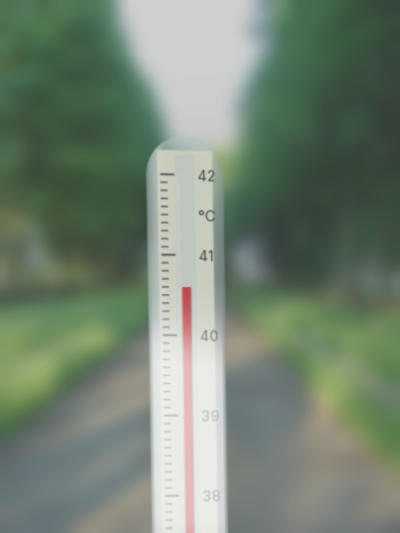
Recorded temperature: 40.6; °C
